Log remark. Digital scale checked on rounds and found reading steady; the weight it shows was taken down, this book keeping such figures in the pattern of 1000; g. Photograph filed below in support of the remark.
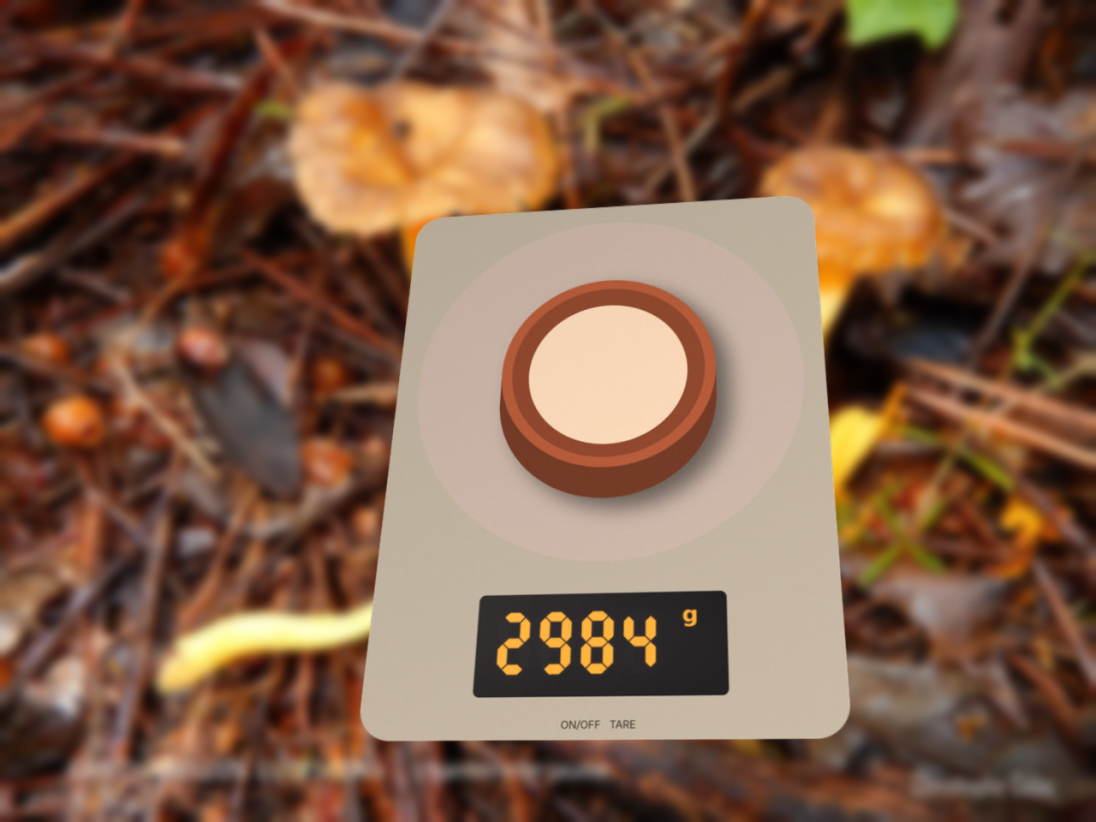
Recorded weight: 2984; g
